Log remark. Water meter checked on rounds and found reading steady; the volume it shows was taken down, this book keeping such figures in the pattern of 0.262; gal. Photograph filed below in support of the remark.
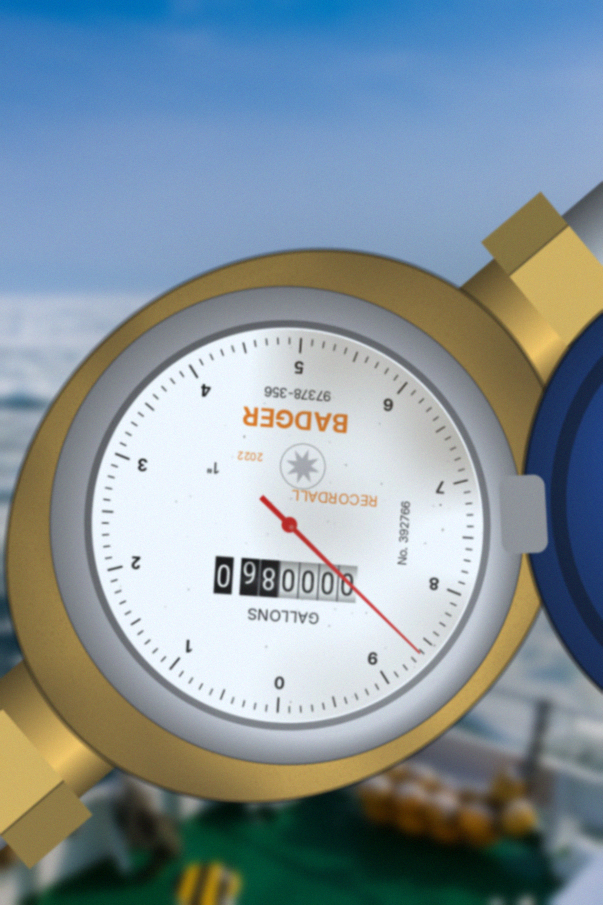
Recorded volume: 858.6; gal
